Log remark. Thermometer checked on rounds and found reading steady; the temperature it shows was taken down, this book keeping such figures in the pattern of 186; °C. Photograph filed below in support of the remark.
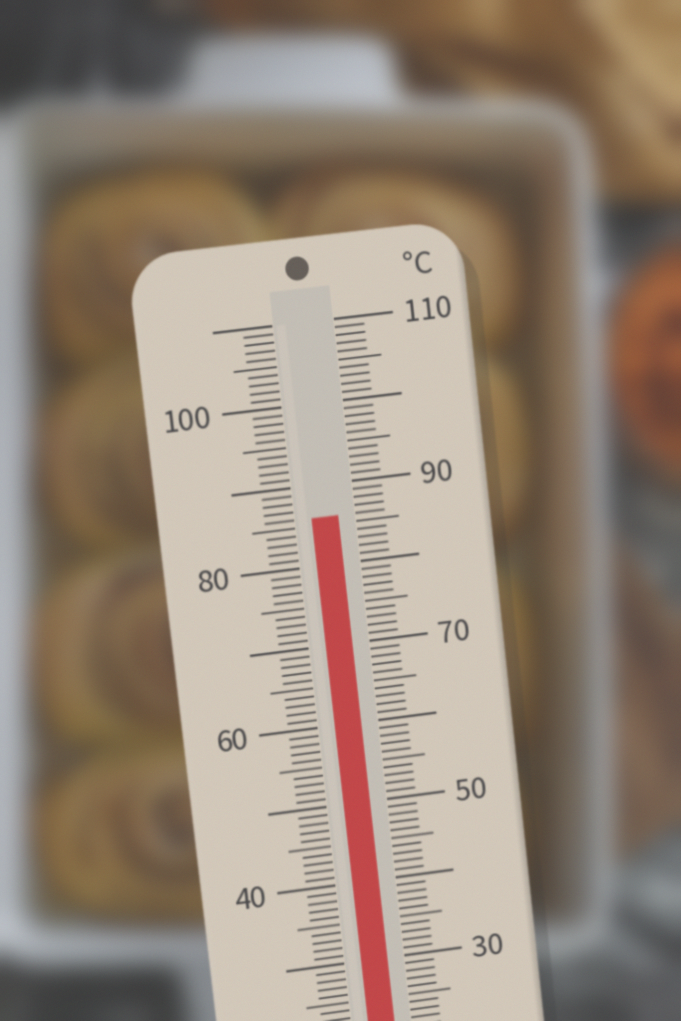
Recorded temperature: 86; °C
